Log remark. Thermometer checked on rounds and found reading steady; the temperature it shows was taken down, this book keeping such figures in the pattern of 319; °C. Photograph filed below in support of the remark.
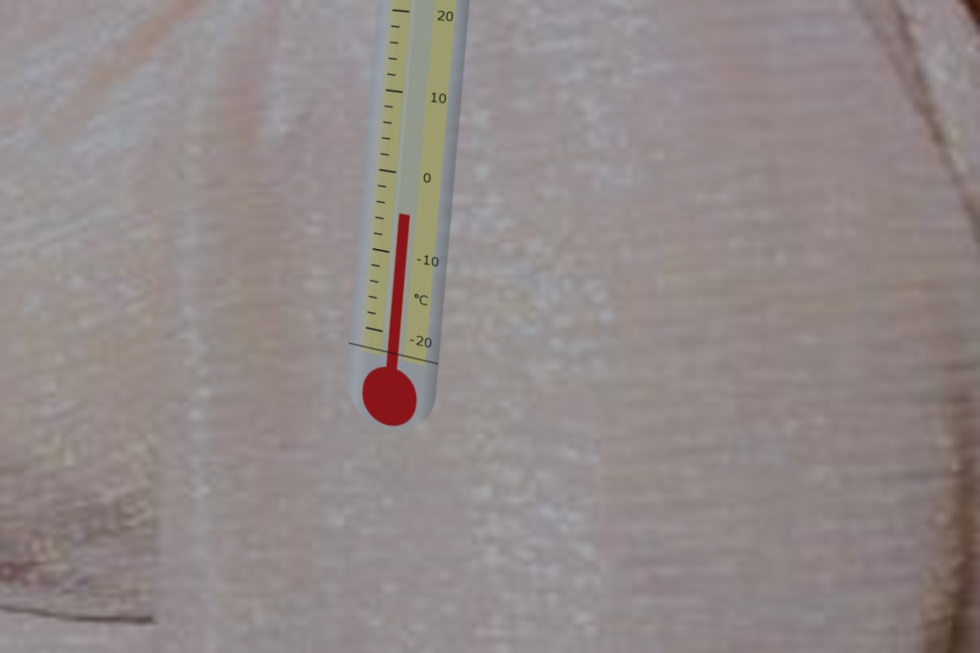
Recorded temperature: -5; °C
